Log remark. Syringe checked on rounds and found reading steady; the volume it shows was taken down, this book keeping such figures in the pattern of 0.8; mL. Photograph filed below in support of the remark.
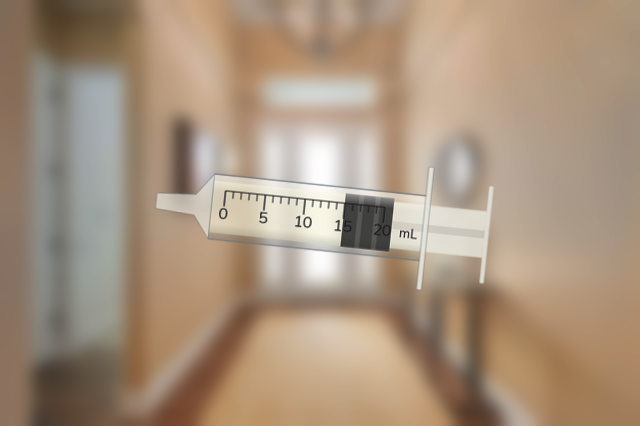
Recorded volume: 15; mL
